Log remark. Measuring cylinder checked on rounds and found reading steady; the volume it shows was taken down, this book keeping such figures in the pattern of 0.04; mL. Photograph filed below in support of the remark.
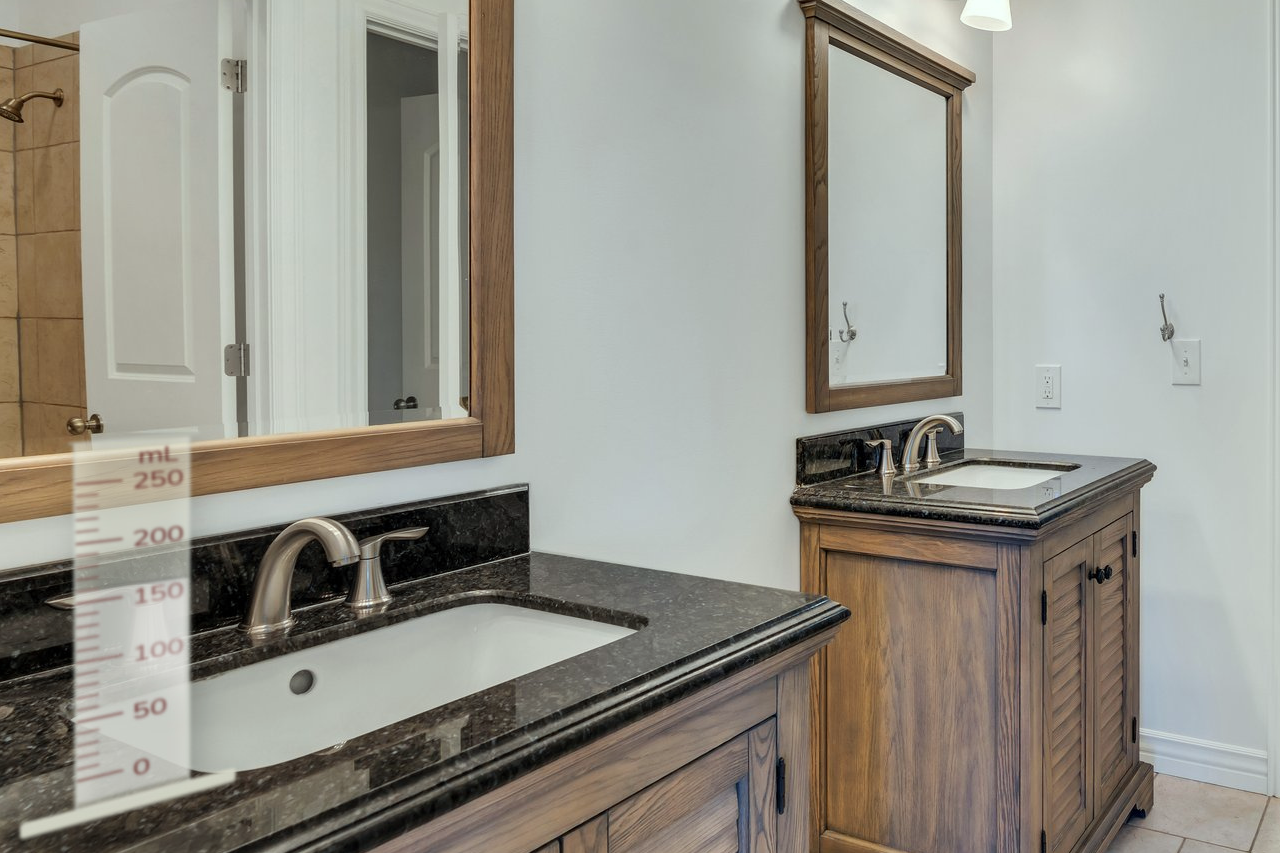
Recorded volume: 160; mL
